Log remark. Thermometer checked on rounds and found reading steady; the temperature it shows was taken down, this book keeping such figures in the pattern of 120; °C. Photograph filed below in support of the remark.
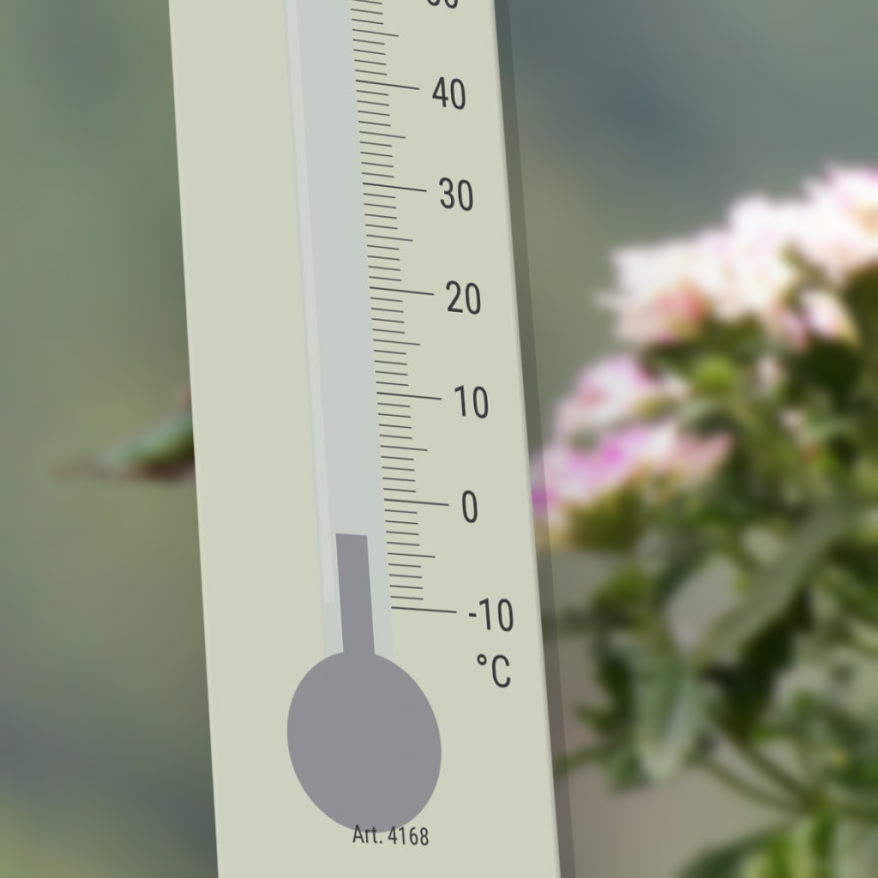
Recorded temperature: -3.5; °C
